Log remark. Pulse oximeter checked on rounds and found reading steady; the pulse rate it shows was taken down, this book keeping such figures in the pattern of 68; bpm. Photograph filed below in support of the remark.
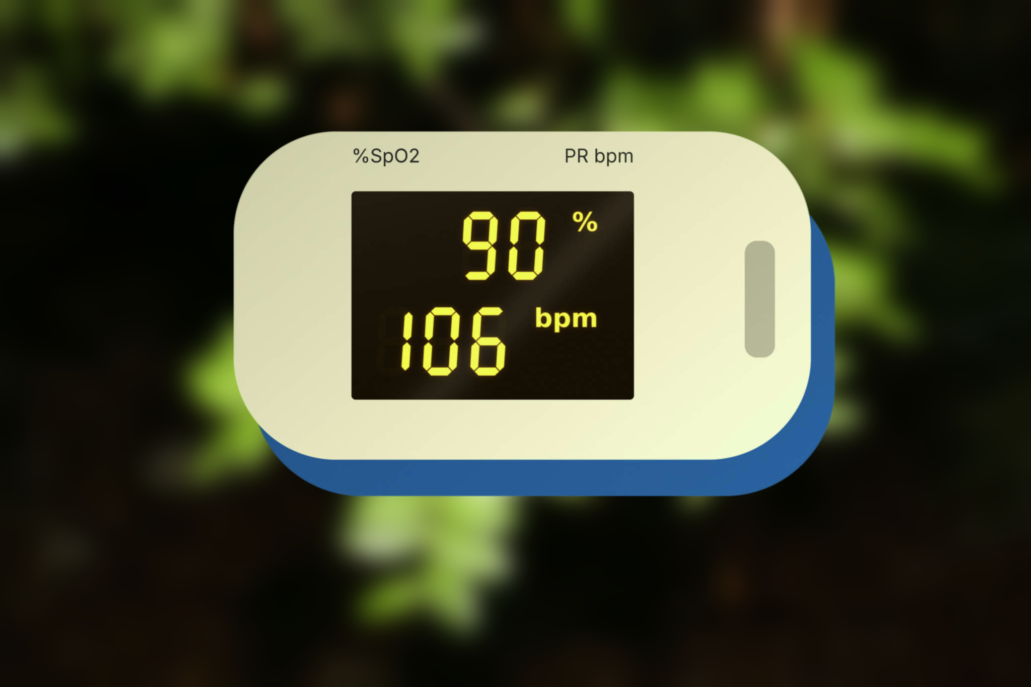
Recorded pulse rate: 106; bpm
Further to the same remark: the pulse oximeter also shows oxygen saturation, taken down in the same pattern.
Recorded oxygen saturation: 90; %
